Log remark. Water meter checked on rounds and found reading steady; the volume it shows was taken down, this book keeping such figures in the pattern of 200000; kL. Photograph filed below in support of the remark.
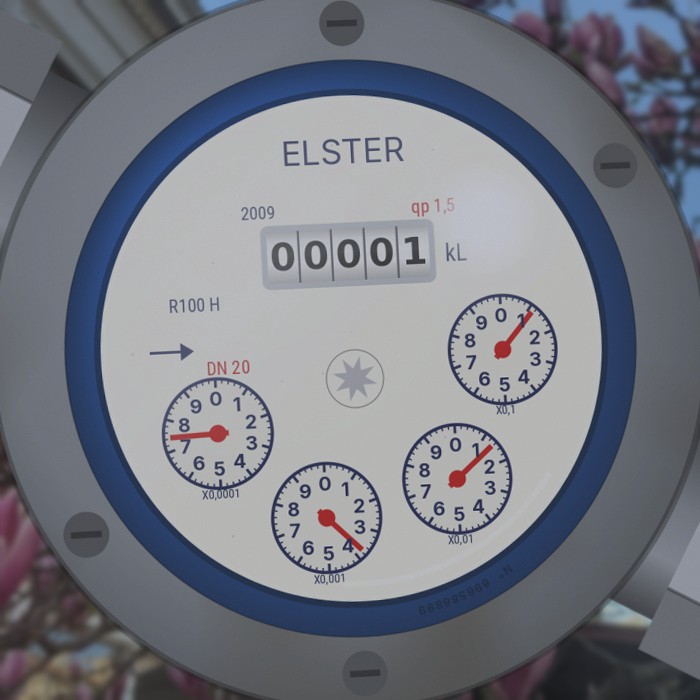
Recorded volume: 1.1137; kL
